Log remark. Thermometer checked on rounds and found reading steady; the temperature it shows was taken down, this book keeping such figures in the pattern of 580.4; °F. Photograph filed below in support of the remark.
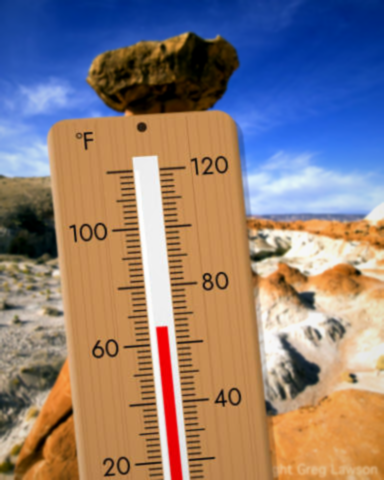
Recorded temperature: 66; °F
